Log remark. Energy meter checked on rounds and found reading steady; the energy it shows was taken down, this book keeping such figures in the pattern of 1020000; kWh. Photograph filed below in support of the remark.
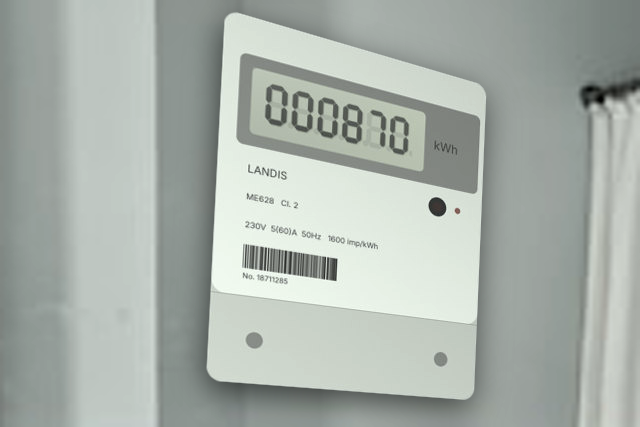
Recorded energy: 870; kWh
